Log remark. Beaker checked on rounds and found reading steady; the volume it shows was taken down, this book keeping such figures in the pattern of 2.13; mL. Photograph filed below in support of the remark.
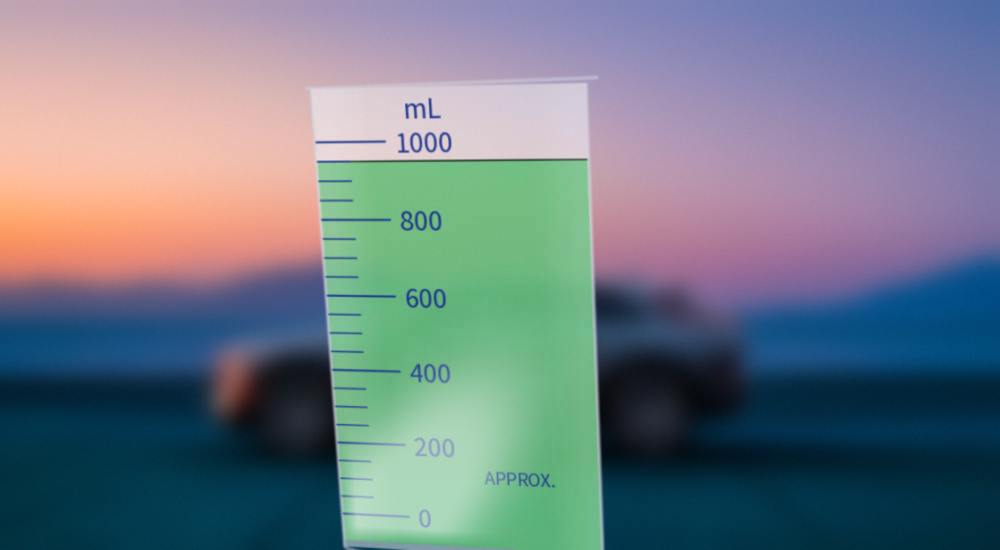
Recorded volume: 950; mL
